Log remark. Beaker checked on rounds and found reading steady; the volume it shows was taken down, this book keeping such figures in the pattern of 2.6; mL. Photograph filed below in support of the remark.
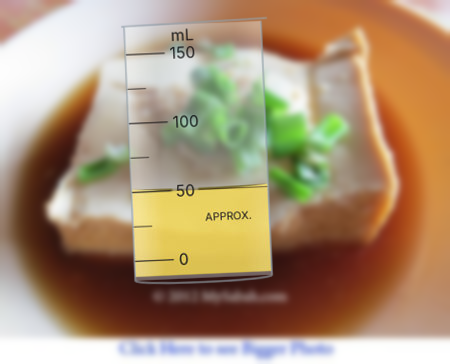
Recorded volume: 50; mL
